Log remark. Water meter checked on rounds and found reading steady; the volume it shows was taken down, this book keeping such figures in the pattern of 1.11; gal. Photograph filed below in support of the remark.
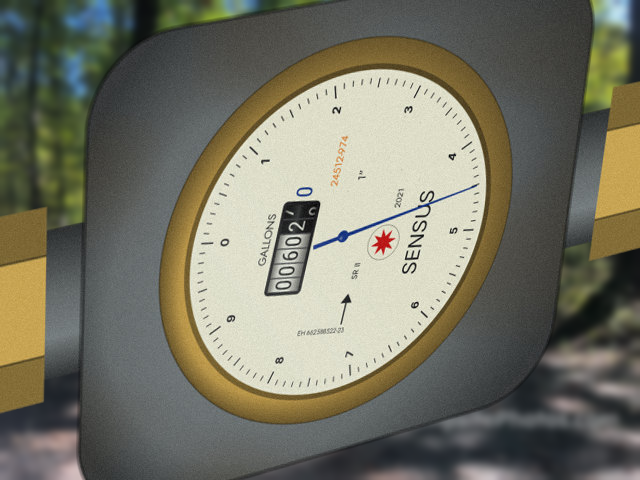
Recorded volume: 60274.5; gal
